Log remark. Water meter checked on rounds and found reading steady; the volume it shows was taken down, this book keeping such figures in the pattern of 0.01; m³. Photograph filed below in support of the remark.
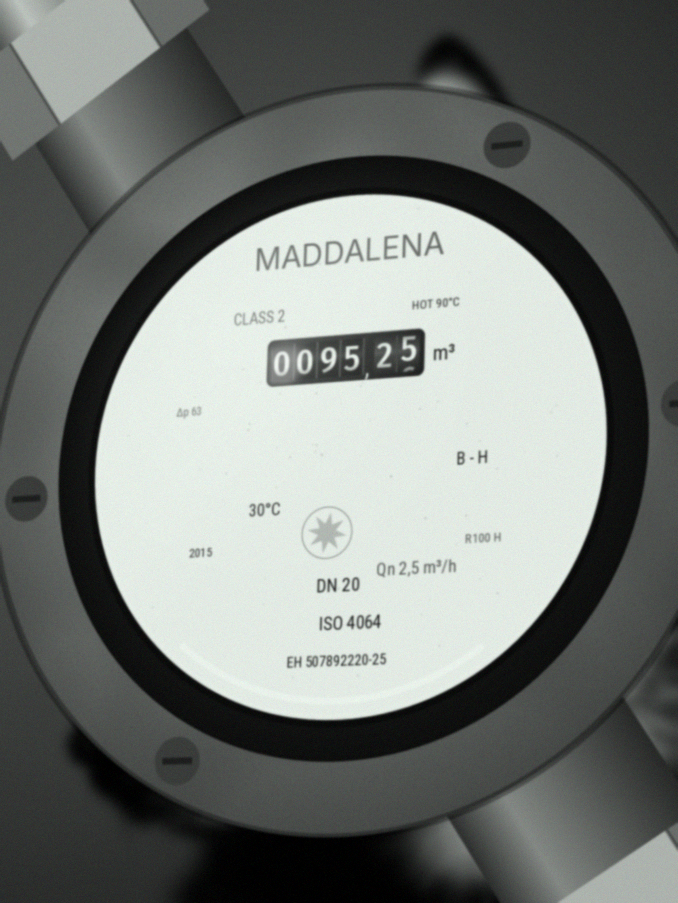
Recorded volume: 95.25; m³
